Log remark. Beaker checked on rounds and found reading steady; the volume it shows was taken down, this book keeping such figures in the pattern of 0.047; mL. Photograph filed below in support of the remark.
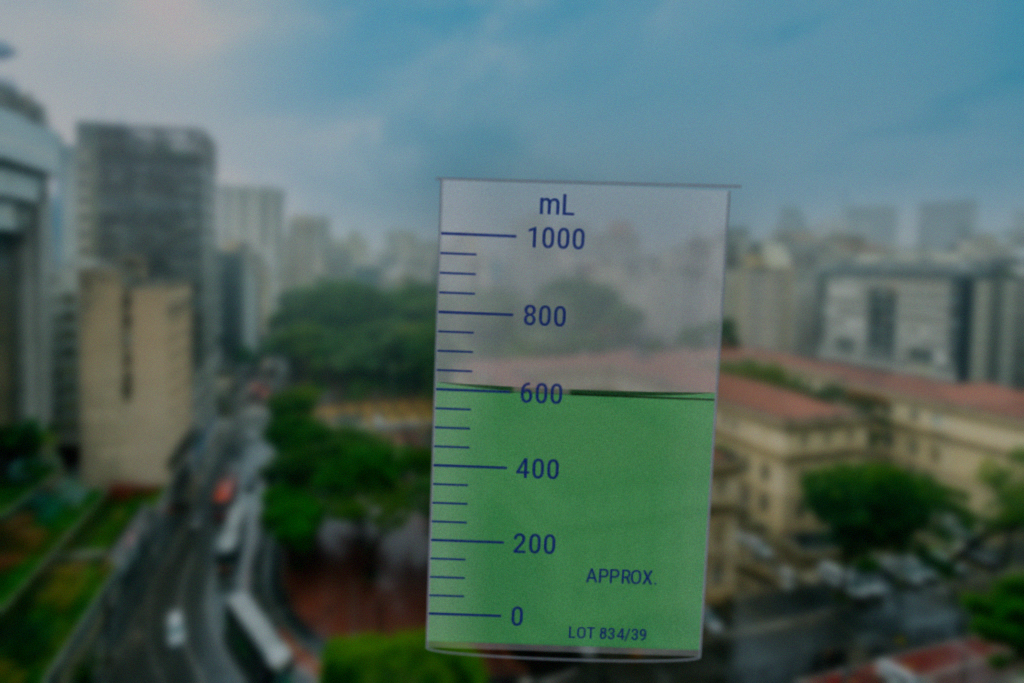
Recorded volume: 600; mL
